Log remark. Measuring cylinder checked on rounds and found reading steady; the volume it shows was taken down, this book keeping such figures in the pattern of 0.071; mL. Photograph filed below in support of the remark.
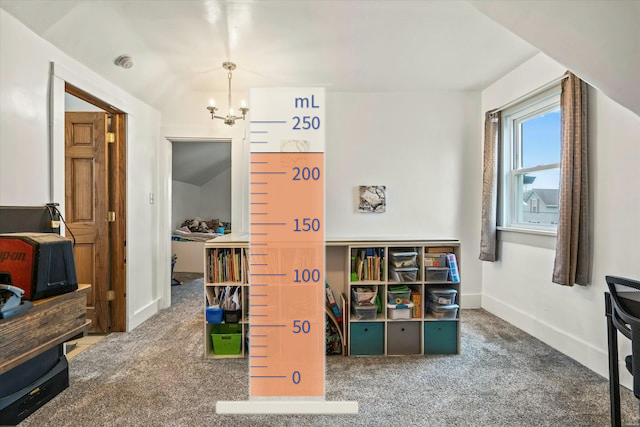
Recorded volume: 220; mL
